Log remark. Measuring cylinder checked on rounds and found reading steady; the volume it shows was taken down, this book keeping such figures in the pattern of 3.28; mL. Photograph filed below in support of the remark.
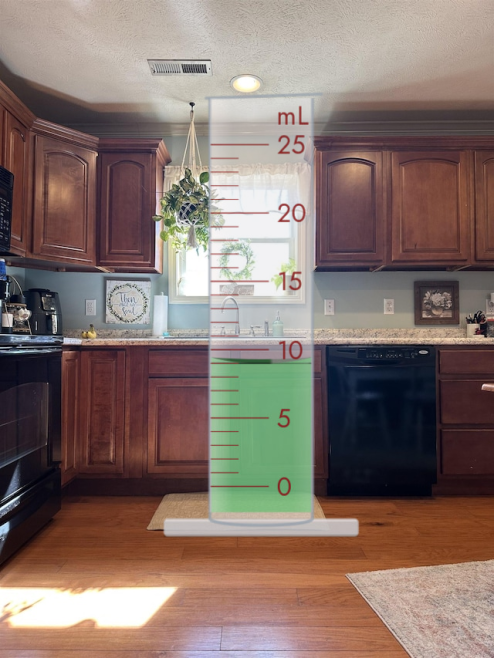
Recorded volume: 9; mL
